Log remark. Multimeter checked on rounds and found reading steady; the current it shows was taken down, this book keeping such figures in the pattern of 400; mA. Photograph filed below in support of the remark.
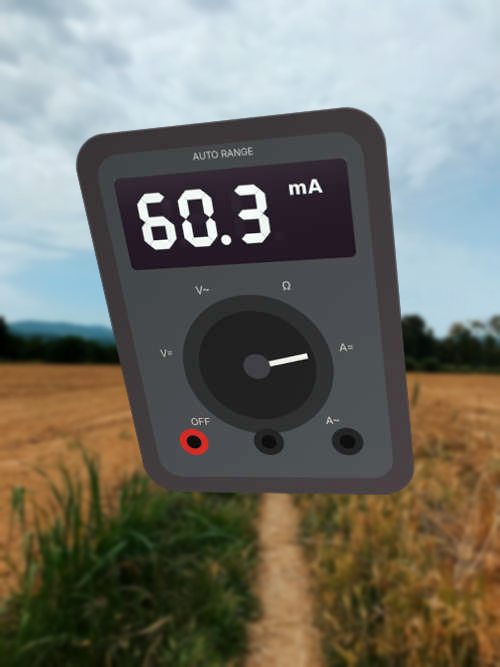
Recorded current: 60.3; mA
